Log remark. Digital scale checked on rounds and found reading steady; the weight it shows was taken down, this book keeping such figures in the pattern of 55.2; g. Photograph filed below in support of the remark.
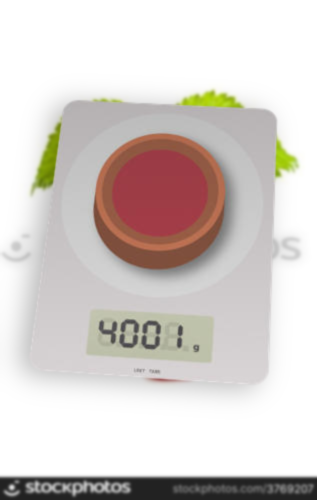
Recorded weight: 4001; g
